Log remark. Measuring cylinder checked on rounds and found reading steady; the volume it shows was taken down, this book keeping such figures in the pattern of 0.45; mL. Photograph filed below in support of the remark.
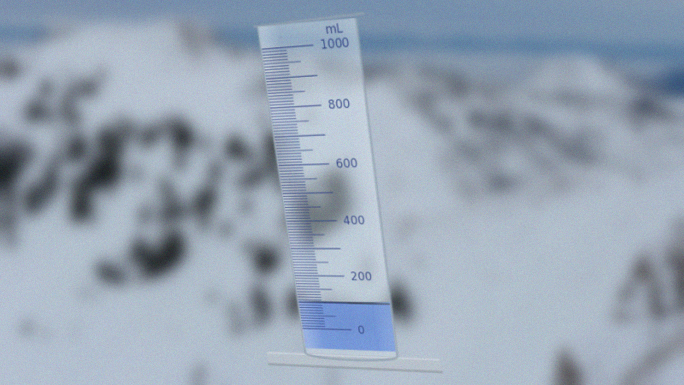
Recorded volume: 100; mL
